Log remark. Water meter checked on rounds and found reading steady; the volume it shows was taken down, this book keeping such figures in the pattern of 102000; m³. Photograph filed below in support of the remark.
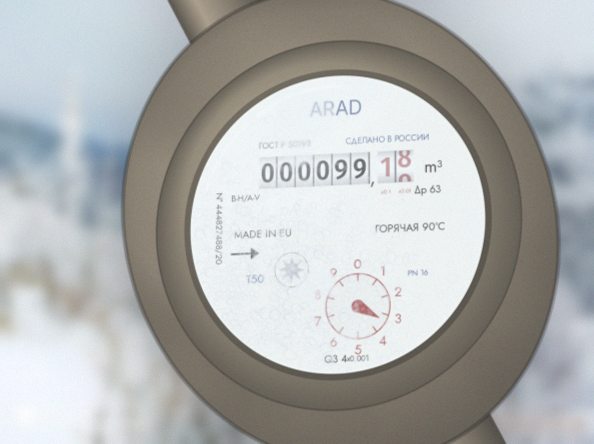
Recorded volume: 99.183; m³
